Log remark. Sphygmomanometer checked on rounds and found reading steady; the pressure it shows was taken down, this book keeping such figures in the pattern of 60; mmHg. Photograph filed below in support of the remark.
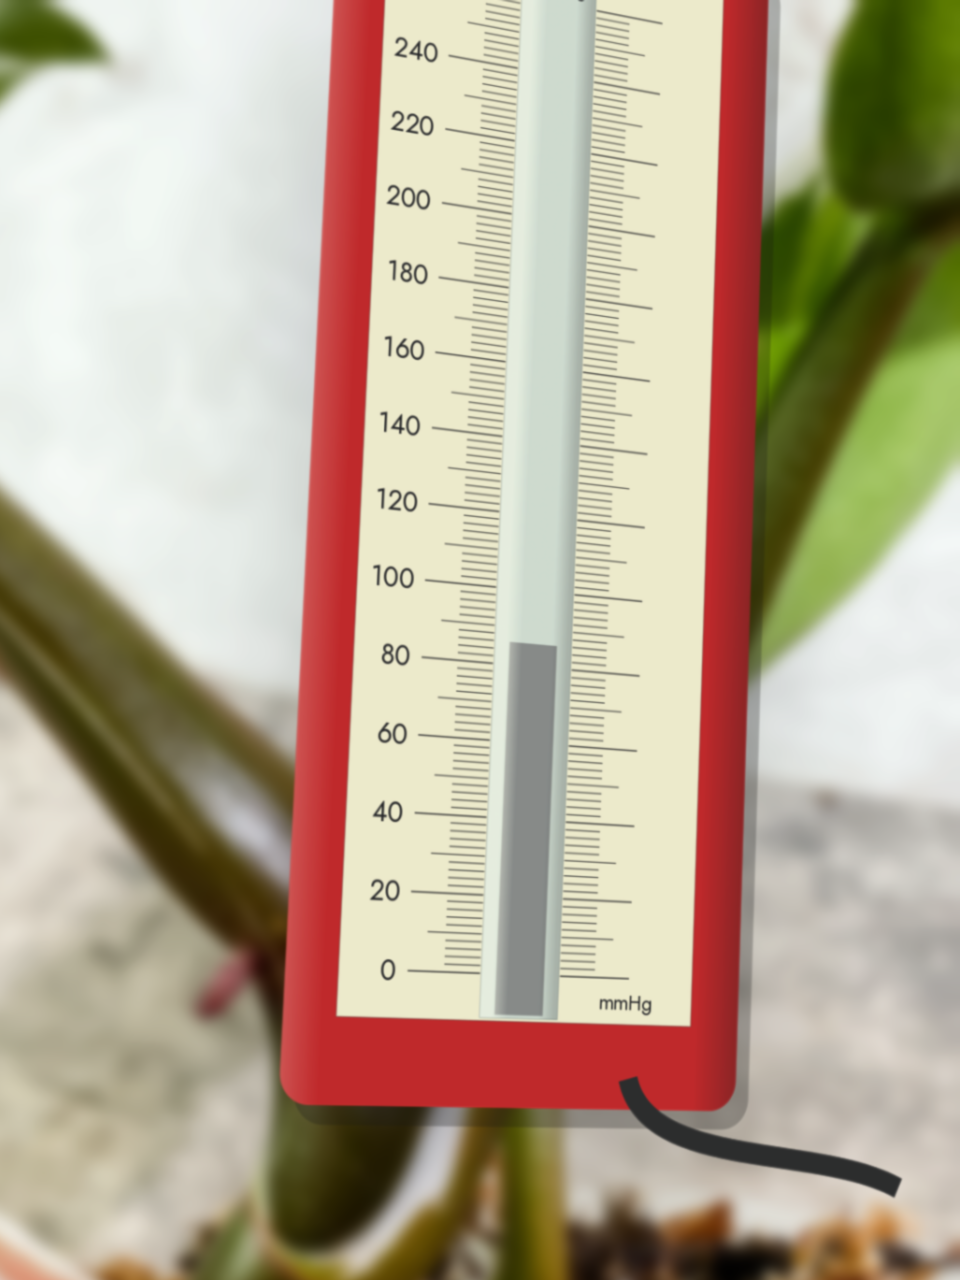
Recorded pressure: 86; mmHg
